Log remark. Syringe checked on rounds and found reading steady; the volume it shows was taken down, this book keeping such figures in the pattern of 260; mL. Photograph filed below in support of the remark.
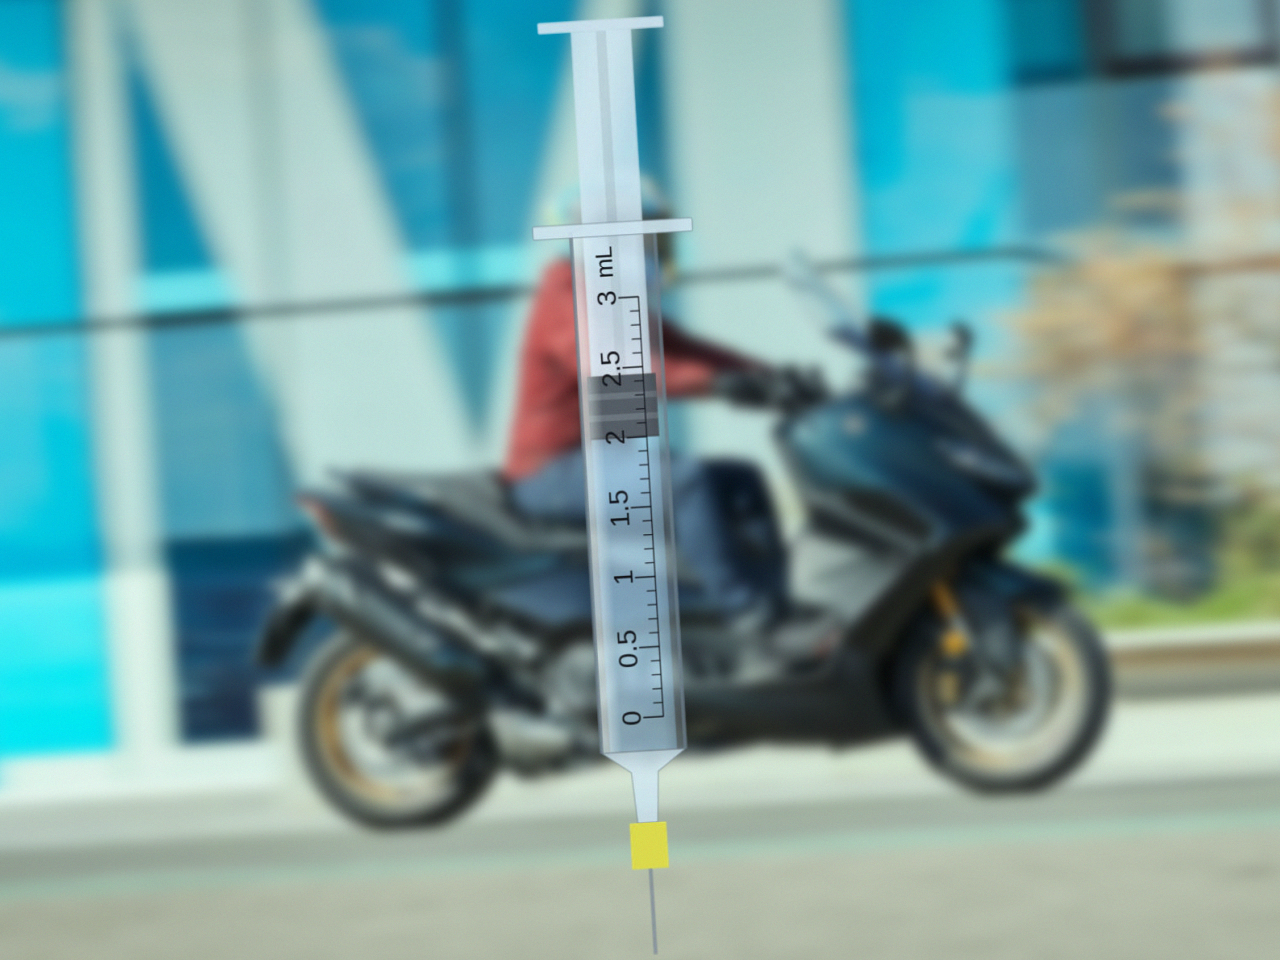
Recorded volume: 2; mL
